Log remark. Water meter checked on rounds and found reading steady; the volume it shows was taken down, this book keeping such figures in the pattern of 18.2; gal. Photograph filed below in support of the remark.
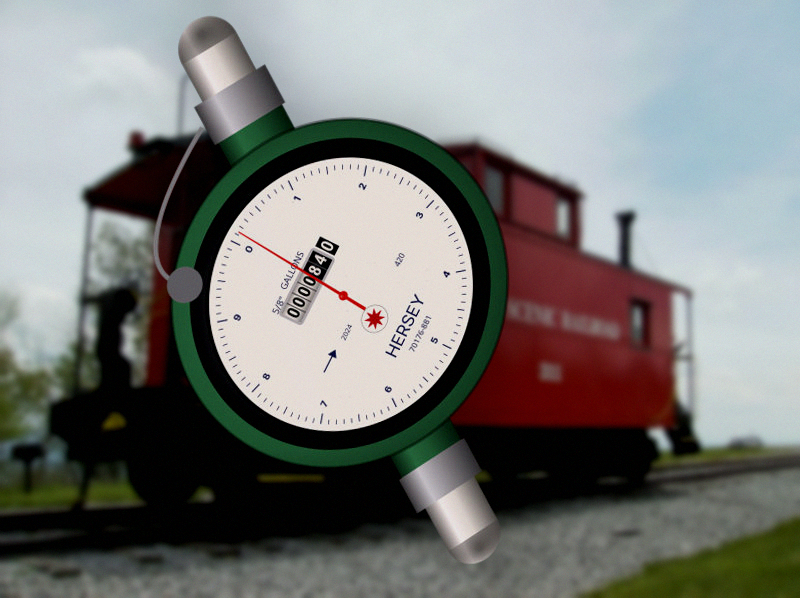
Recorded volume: 840.1; gal
